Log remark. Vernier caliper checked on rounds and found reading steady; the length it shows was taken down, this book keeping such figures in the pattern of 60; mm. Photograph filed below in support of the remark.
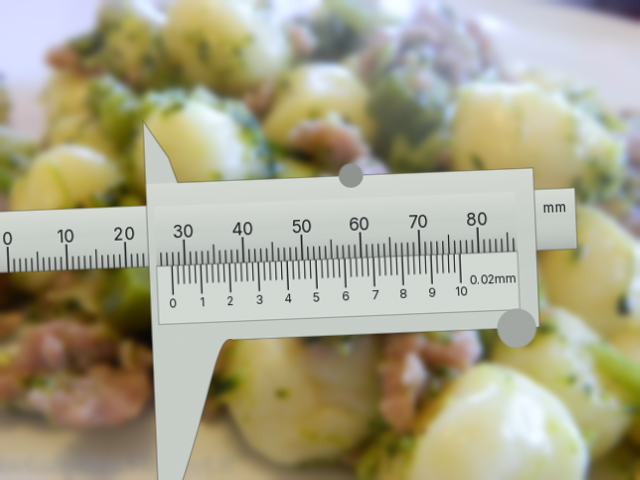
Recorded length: 27.8; mm
